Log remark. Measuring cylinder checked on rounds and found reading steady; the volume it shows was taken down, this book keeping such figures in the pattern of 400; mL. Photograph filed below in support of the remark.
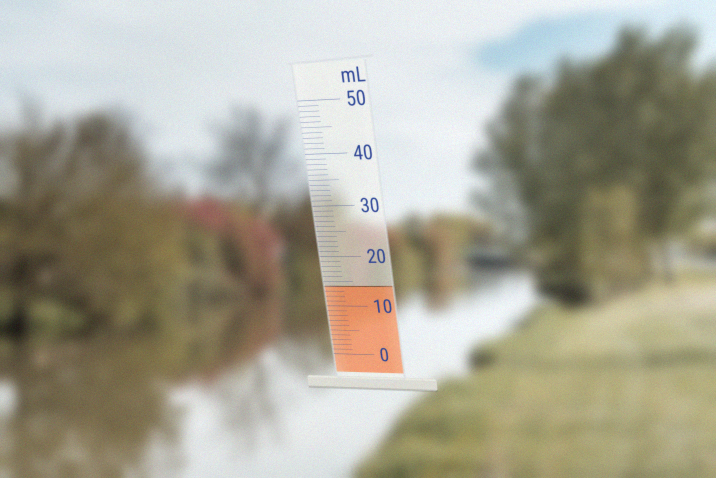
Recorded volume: 14; mL
